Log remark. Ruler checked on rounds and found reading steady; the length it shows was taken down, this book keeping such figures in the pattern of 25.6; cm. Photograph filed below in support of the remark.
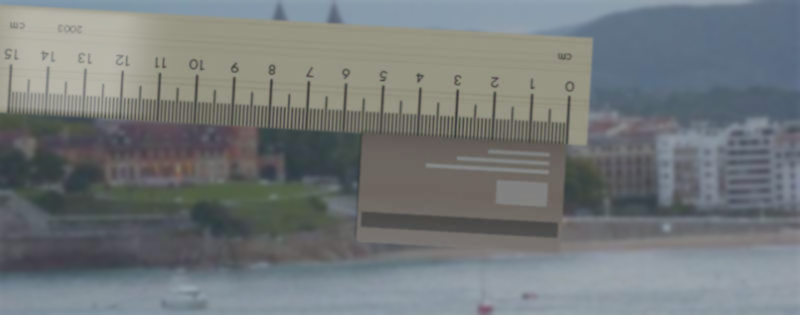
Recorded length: 5.5; cm
